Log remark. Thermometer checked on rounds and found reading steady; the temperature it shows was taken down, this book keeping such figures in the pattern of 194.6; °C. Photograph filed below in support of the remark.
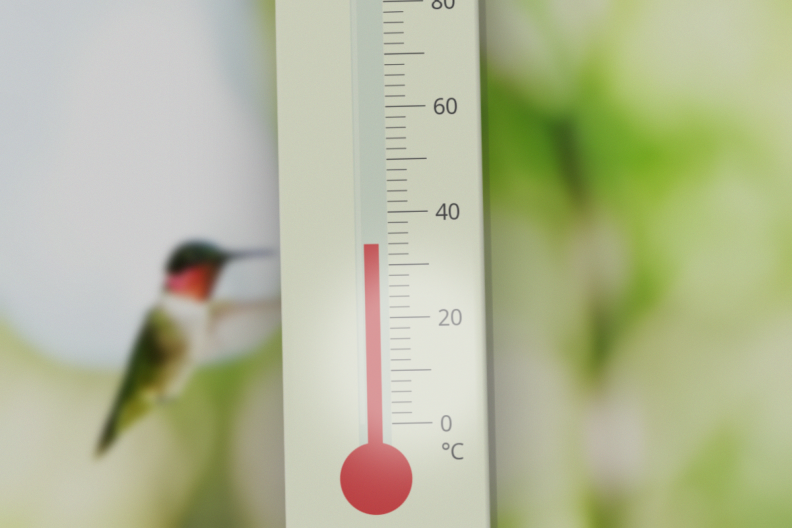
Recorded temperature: 34; °C
